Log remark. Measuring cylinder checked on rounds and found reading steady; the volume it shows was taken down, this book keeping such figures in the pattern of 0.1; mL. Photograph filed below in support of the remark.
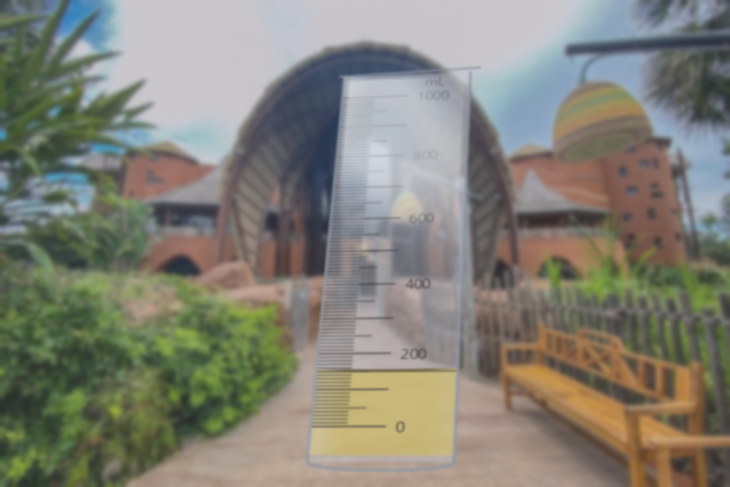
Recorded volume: 150; mL
